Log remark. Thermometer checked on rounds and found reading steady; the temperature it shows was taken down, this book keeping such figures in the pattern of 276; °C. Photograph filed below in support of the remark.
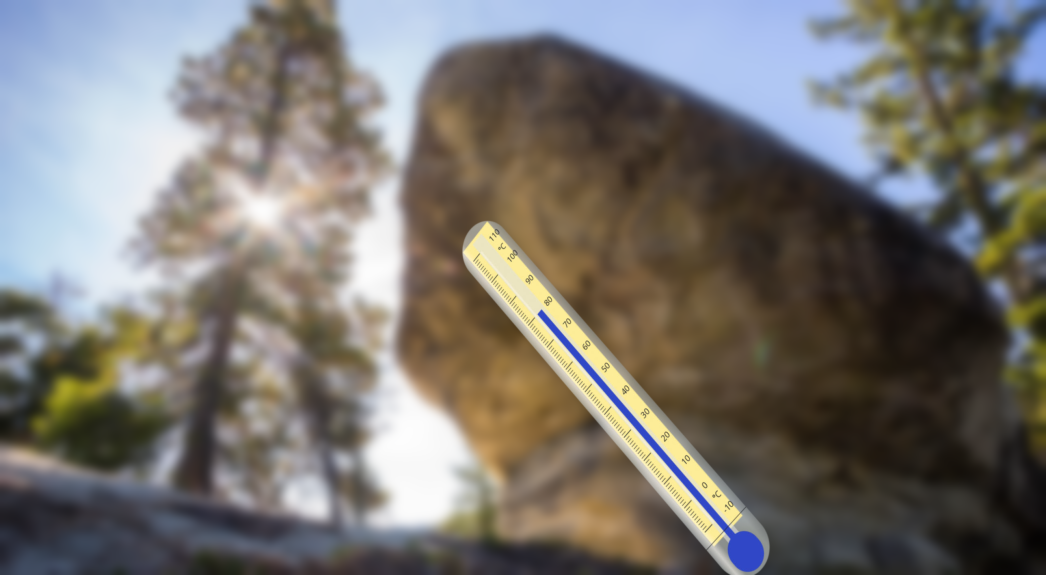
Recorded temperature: 80; °C
